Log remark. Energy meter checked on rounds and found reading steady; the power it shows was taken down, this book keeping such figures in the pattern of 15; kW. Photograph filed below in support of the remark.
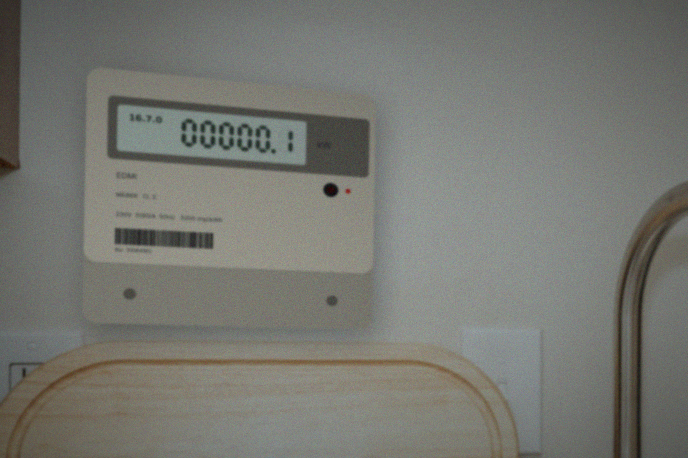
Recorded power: 0.1; kW
